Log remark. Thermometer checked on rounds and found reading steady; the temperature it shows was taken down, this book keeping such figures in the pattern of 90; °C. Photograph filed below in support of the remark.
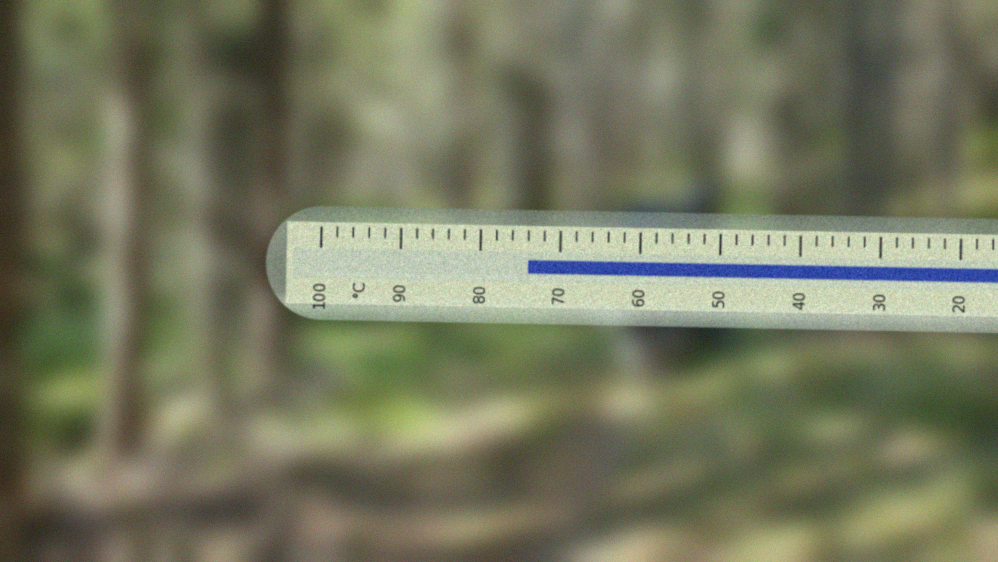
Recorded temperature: 74; °C
